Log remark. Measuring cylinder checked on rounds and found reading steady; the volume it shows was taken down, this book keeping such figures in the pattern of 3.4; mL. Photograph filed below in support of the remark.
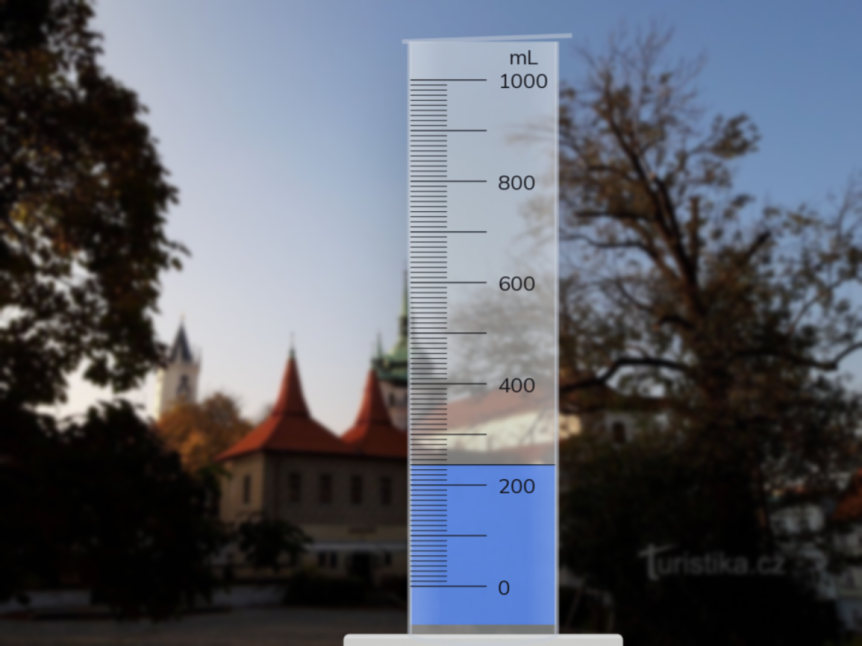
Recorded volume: 240; mL
